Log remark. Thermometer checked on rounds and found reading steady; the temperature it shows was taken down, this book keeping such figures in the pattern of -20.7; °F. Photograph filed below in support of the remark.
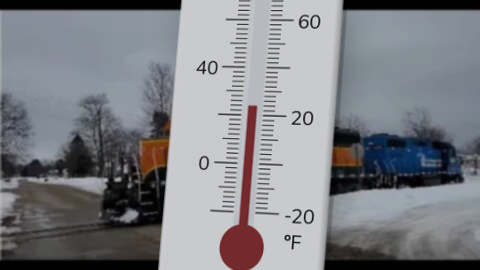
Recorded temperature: 24; °F
